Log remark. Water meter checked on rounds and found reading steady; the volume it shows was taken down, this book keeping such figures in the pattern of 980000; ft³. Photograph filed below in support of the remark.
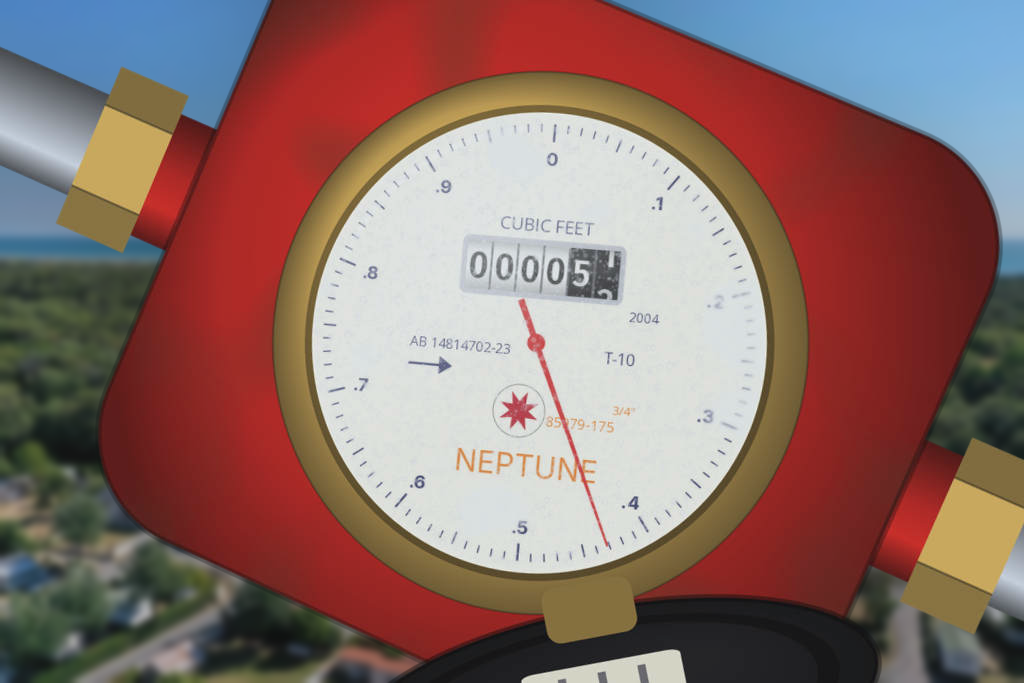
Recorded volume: 51.43; ft³
